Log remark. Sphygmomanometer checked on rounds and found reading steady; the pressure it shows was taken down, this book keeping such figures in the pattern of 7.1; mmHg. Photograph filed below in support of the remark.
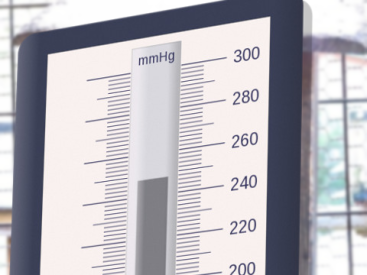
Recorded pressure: 248; mmHg
